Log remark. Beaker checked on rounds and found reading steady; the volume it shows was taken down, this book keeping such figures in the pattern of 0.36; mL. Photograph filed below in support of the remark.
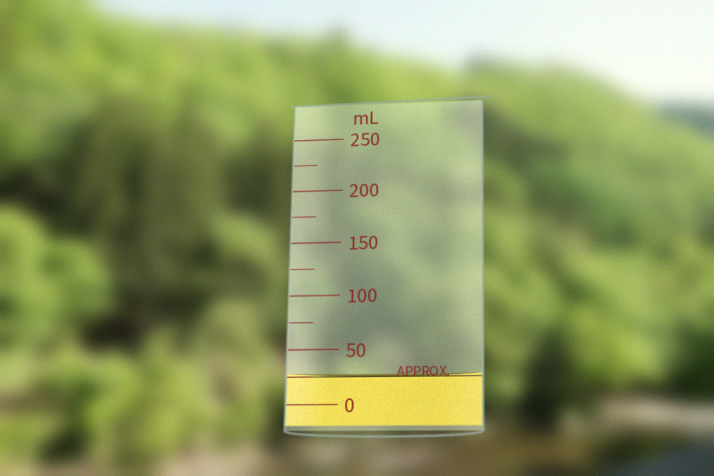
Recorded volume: 25; mL
